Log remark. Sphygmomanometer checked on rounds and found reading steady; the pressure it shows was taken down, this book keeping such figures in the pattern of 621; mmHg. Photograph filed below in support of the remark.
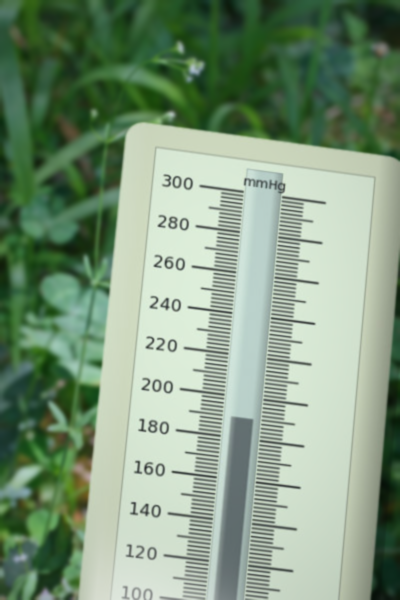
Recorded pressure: 190; mmHg
